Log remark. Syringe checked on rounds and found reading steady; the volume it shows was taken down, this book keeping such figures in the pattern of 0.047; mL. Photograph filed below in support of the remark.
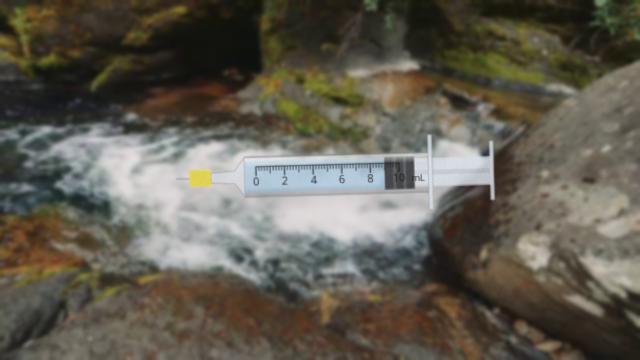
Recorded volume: 9; mL
